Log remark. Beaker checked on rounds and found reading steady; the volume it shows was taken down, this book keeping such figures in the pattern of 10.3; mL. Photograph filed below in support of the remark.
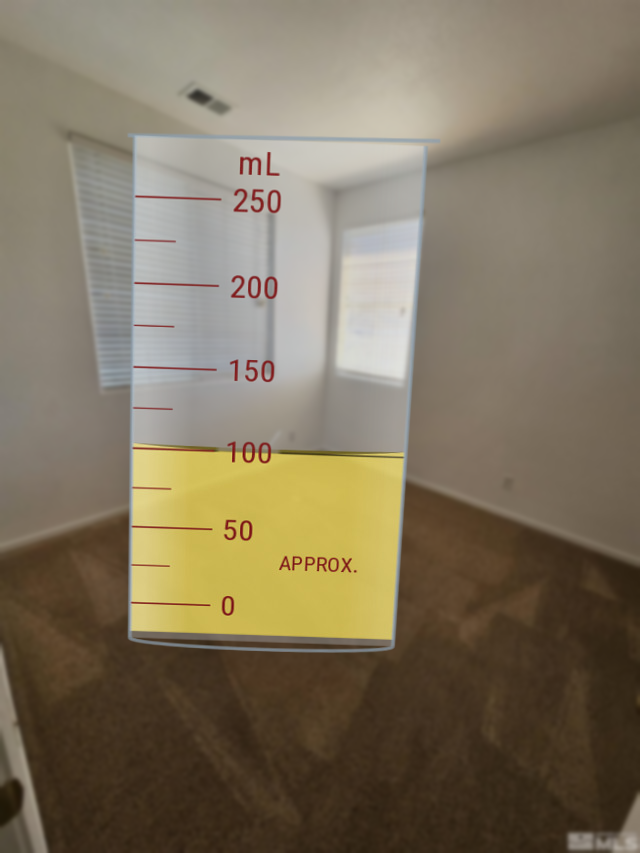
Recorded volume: 100; mL
